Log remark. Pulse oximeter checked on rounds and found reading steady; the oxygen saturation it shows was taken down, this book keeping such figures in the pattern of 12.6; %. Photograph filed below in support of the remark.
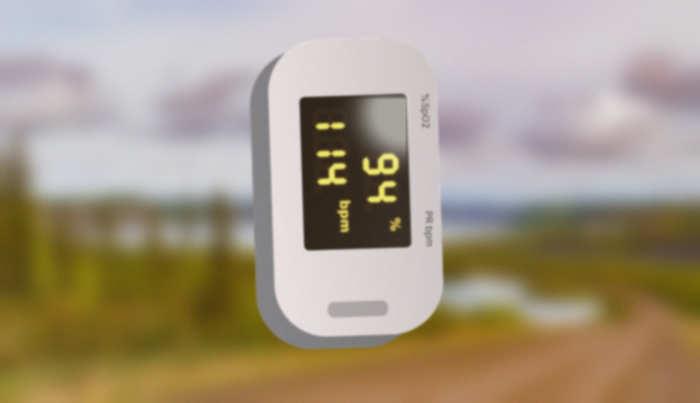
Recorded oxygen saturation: 94; %
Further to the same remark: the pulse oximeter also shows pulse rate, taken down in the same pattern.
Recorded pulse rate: 114; bpm
